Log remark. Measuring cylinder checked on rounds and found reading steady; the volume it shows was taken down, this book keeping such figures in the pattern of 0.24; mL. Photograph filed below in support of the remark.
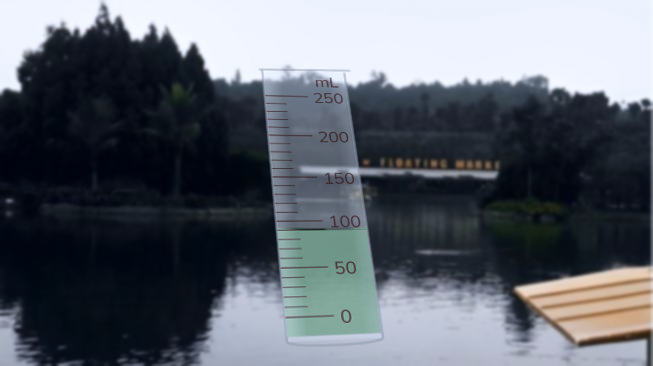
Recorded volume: 90; mL
